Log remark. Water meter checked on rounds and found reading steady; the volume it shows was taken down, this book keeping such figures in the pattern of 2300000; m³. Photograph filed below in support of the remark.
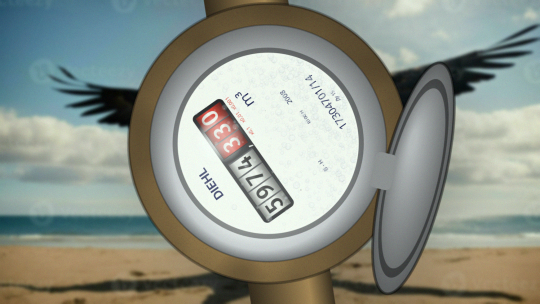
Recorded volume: 5974.330; m³
